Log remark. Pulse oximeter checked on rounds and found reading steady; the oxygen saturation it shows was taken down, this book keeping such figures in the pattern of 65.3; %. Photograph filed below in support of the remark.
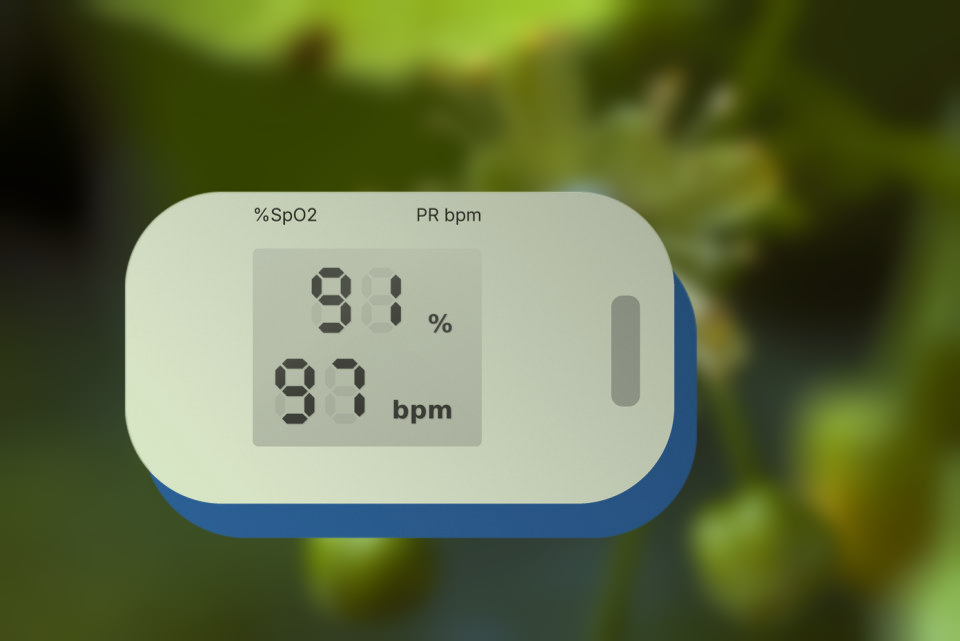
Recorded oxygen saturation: 91; %
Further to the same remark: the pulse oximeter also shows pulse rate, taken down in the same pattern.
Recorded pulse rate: 97; bpm
